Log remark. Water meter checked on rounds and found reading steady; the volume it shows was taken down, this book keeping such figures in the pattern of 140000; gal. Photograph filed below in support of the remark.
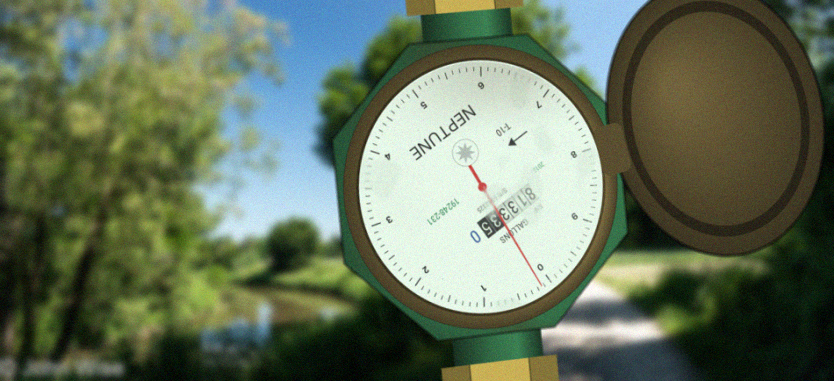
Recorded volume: 8133350.1; gal
